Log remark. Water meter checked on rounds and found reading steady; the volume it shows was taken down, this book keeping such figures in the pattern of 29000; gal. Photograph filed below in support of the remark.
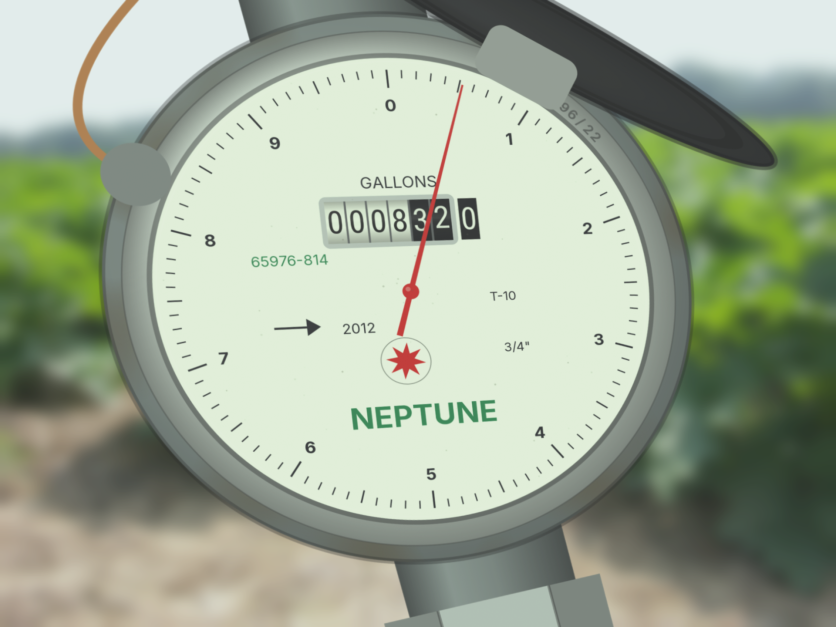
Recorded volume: 8320.5; gal
